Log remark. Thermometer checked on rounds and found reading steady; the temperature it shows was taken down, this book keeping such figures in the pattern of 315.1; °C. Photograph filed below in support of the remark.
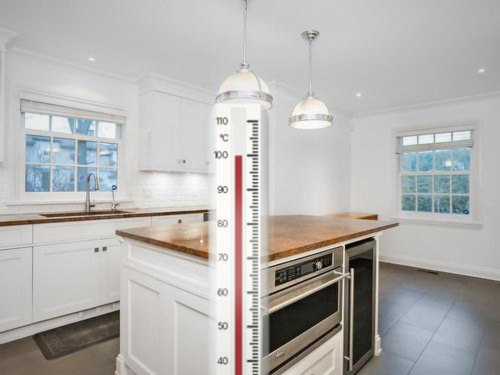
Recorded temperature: 100; °C
